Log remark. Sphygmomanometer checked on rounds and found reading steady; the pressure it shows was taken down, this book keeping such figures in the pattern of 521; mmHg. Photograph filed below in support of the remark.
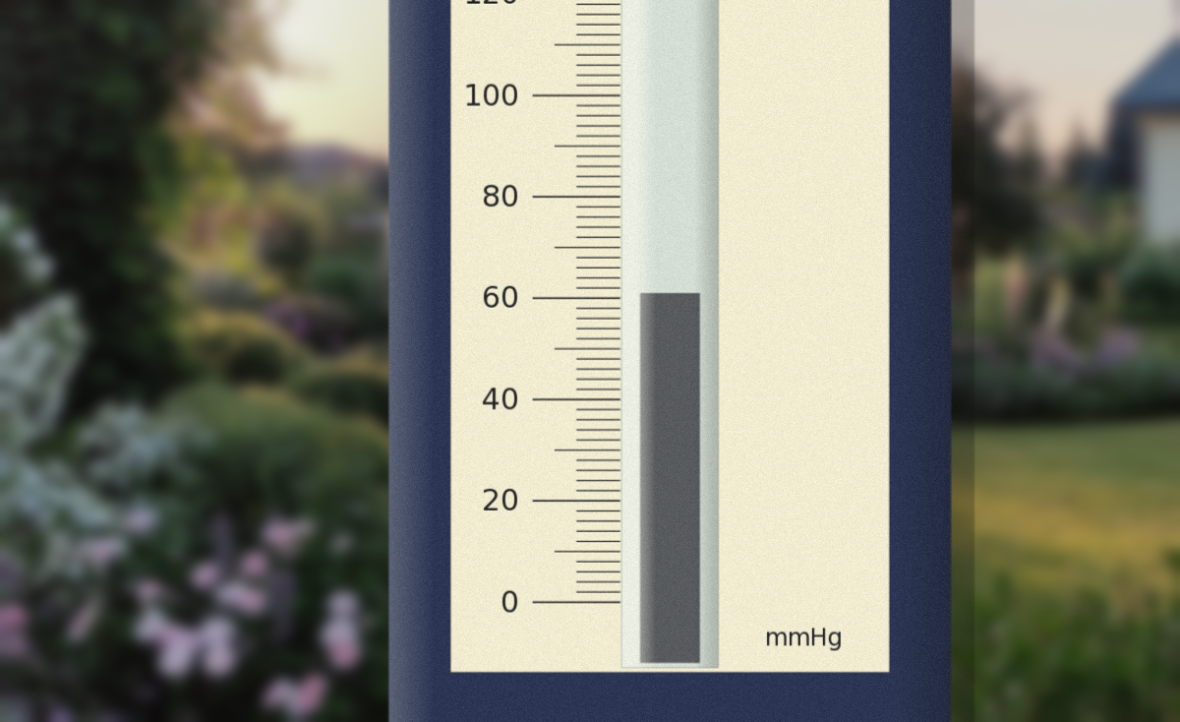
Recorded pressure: 61; mmHg
